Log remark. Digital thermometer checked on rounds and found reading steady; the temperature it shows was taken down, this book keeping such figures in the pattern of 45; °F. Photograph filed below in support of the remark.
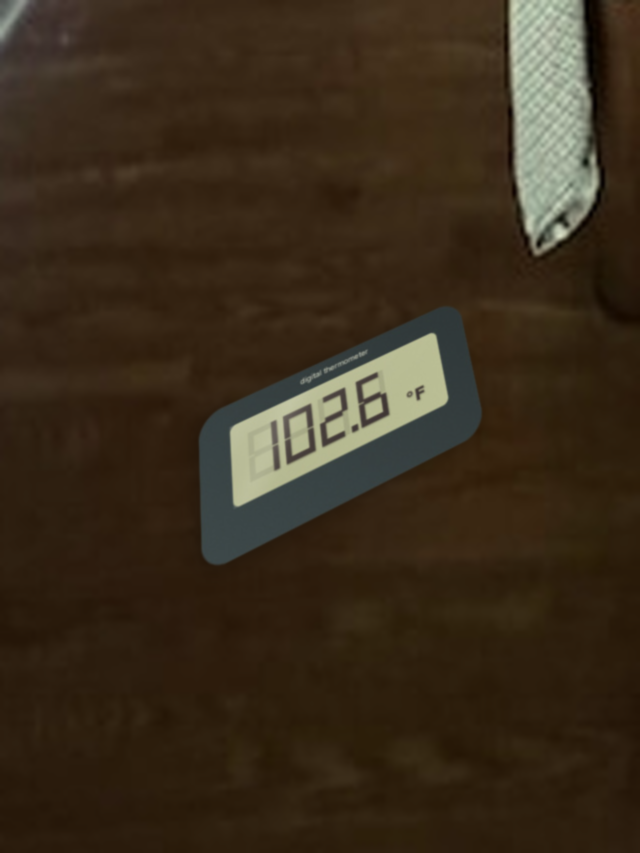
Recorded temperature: 102.6; °F
